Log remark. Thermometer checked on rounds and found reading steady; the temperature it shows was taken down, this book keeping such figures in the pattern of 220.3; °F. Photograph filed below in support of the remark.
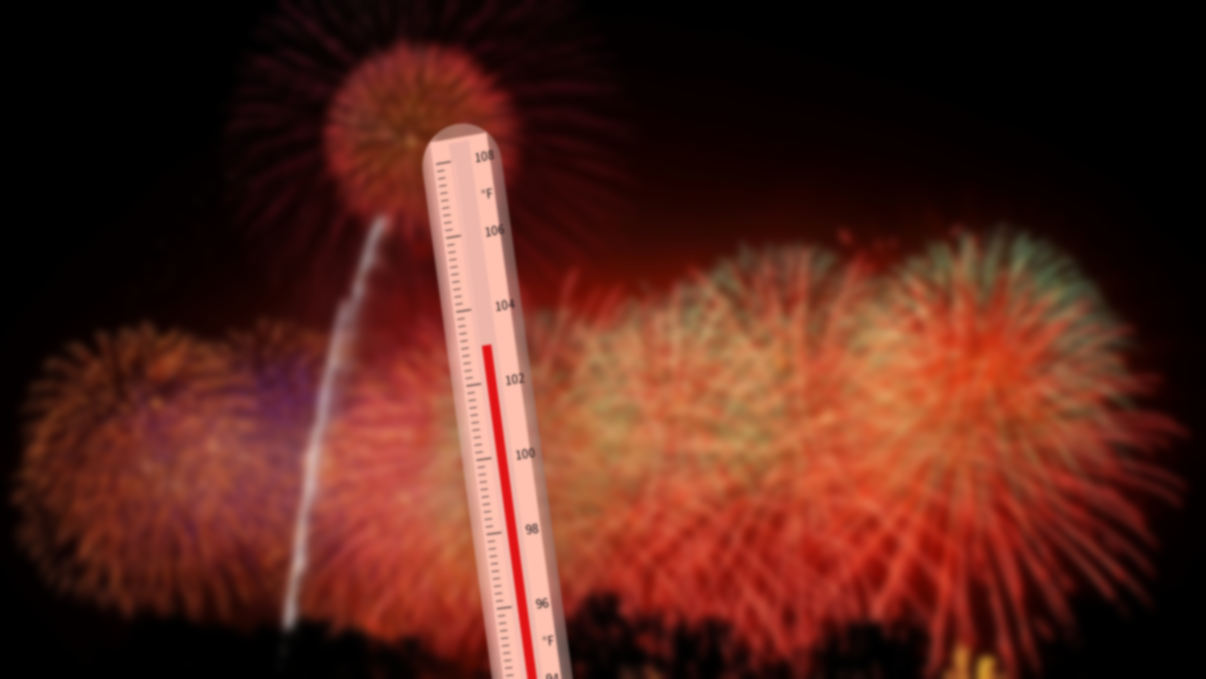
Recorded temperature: 103; °F
